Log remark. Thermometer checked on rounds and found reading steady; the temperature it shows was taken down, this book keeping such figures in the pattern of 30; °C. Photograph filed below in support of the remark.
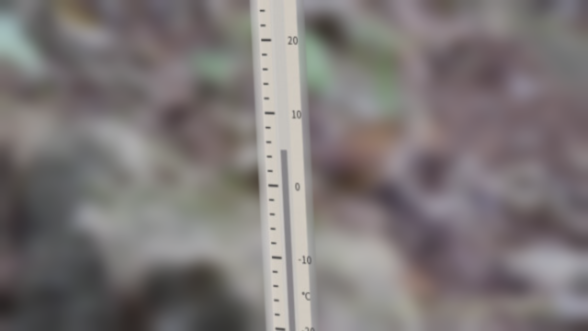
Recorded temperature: 5; °C
